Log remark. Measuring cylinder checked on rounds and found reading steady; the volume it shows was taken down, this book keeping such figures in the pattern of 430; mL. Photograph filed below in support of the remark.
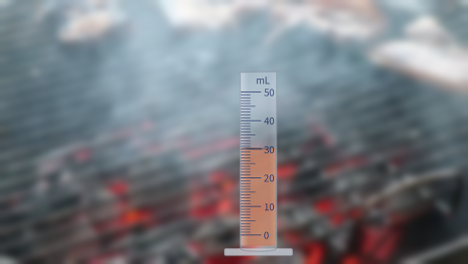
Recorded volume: 30; mL
